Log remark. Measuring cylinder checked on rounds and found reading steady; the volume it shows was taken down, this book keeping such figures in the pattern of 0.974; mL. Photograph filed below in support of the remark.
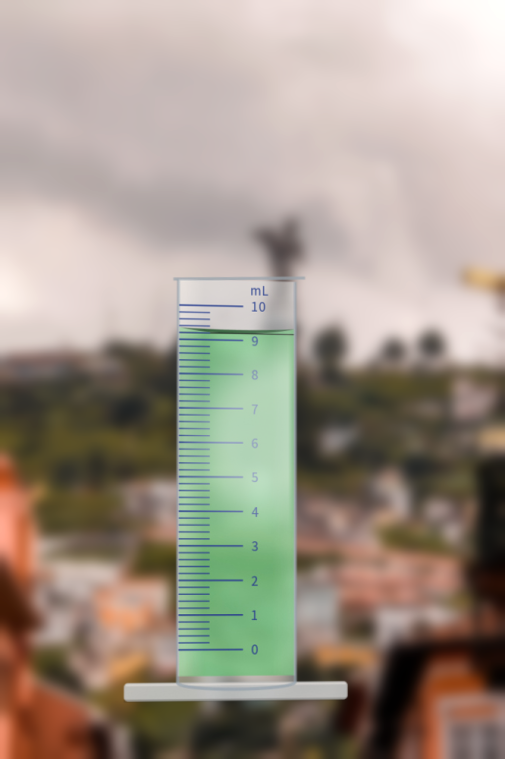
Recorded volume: 9.2; mL
